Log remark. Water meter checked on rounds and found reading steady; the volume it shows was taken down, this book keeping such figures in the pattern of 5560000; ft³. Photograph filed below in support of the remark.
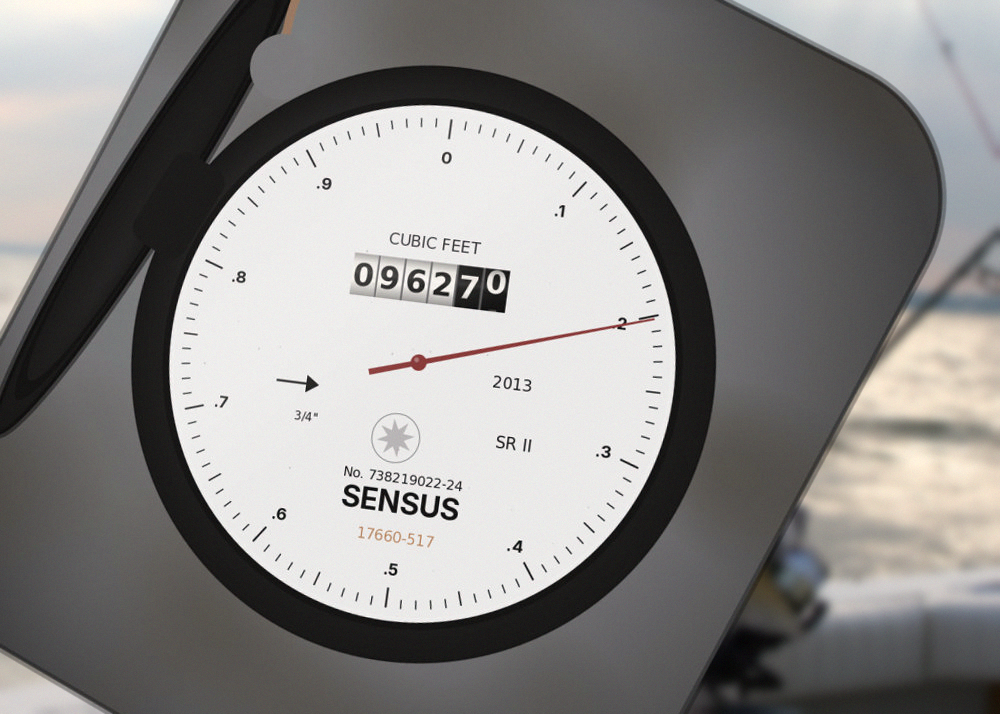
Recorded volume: 96270.20; ft³
